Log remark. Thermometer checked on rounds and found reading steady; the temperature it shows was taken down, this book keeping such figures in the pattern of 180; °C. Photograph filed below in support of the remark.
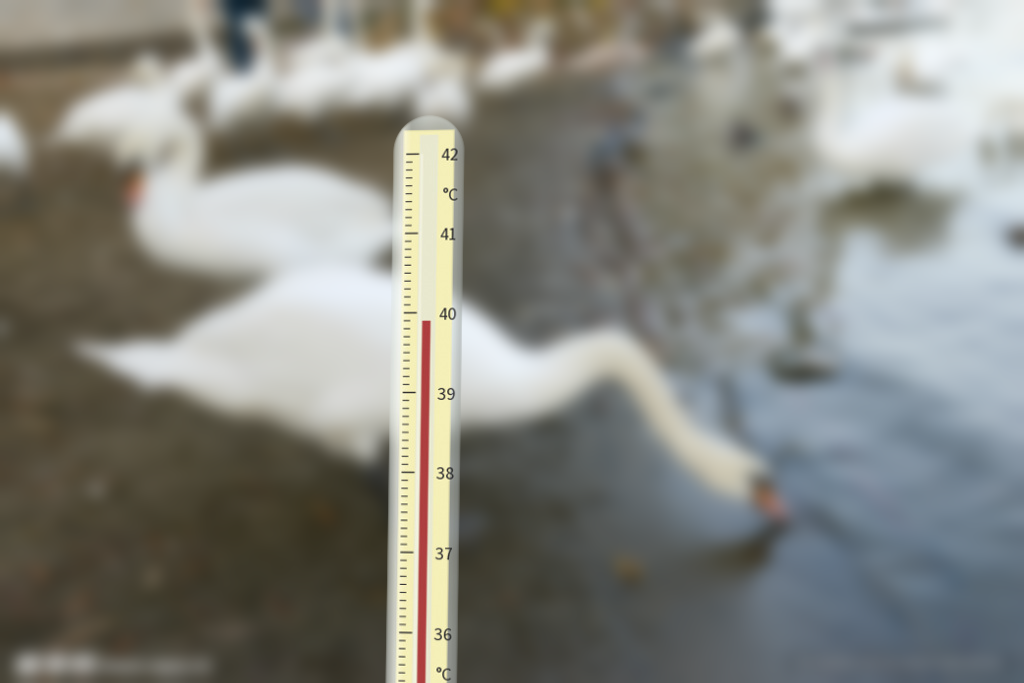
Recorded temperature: 39.9; °C
